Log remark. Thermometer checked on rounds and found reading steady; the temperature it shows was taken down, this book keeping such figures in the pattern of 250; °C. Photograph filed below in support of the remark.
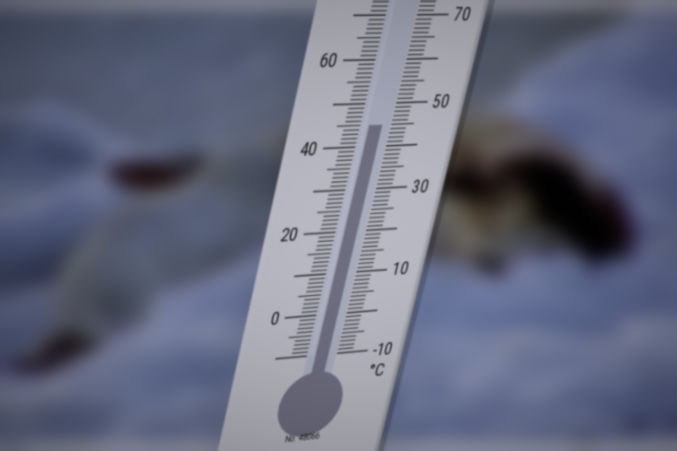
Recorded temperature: 45; °C
